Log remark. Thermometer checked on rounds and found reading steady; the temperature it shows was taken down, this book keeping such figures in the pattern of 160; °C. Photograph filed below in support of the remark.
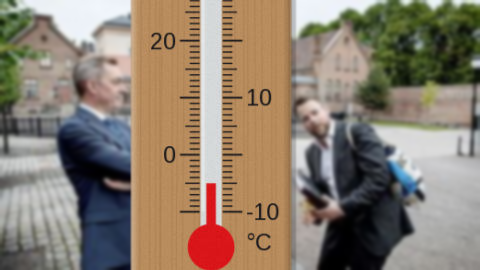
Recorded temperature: -5; °C
